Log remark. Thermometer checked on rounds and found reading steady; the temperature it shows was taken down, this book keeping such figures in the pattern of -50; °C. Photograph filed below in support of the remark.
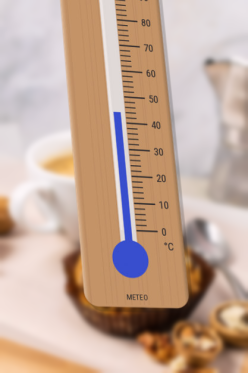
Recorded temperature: 44; °C
